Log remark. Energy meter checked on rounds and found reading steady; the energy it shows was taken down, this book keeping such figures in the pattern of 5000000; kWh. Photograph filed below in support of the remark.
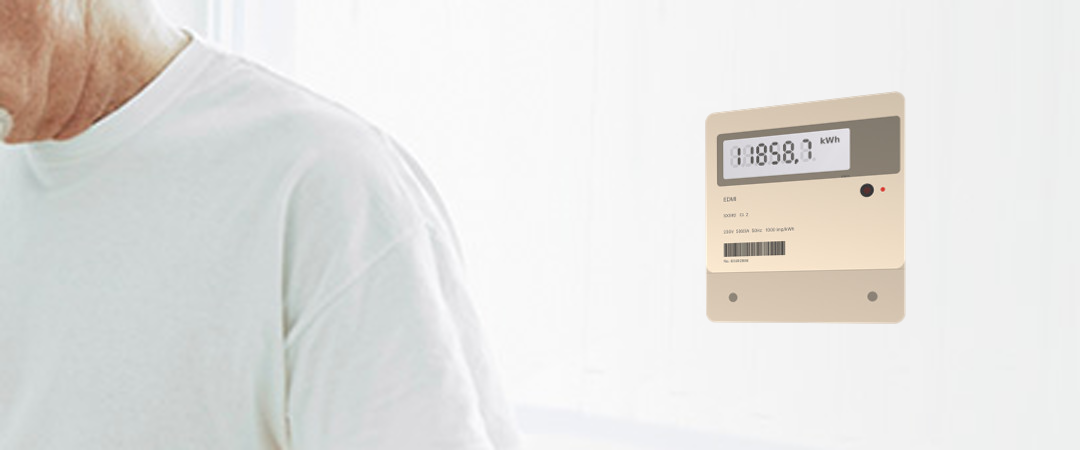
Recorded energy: 11858.7; kWh
